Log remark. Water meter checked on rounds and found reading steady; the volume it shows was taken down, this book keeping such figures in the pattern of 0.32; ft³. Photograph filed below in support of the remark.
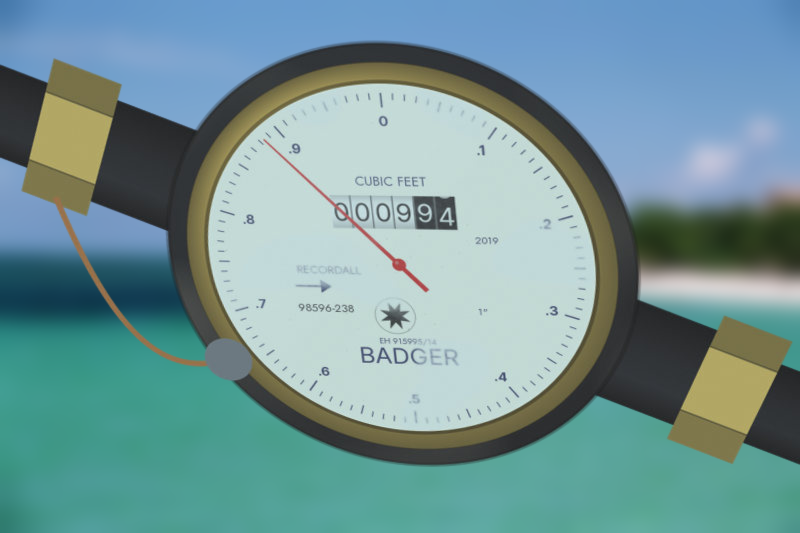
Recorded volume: 993.88; ft³
